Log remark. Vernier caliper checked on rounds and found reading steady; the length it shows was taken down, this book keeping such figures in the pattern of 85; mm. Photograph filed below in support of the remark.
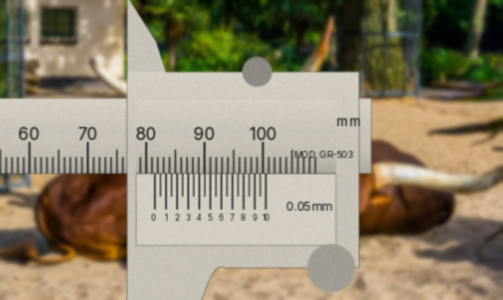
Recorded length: 81.5; mm
